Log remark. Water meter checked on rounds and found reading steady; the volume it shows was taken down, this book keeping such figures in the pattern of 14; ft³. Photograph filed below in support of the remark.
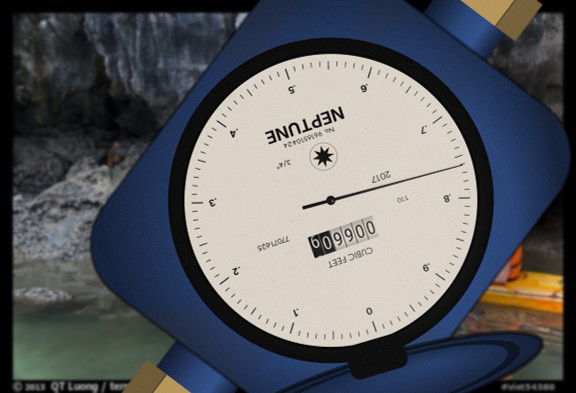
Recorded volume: 6608.76; ft³
